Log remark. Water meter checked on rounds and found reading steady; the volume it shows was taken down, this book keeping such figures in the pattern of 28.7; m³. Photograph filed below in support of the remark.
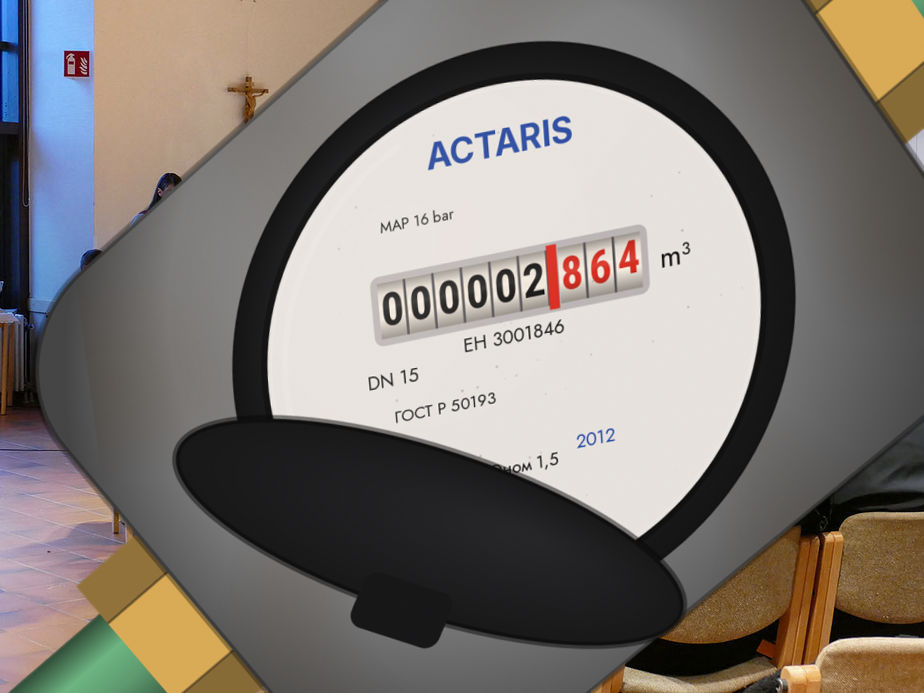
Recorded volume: 2.864; m³
